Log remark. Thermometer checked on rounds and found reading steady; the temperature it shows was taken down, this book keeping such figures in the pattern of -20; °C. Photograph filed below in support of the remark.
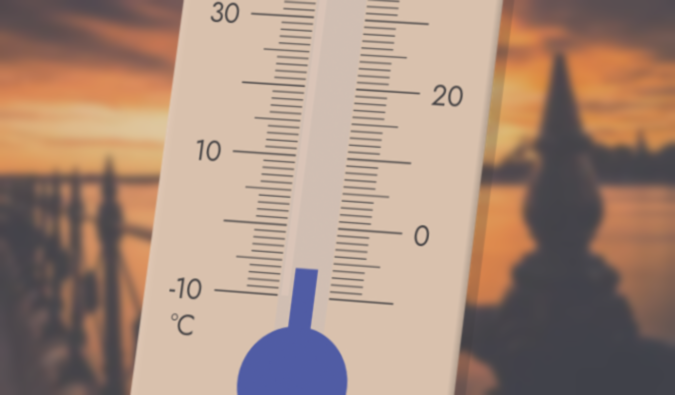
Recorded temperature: -6; °C
